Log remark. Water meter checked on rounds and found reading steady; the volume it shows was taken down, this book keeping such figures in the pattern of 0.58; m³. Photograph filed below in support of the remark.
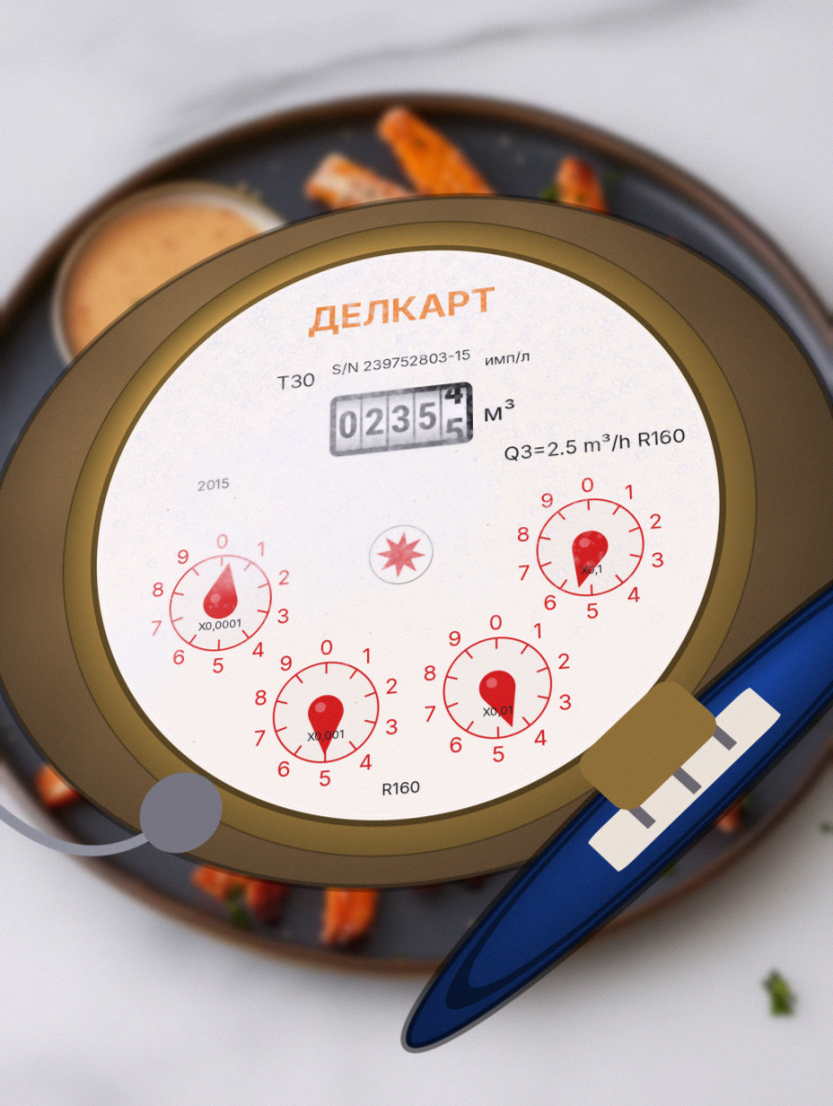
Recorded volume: 2354.5450; m³
